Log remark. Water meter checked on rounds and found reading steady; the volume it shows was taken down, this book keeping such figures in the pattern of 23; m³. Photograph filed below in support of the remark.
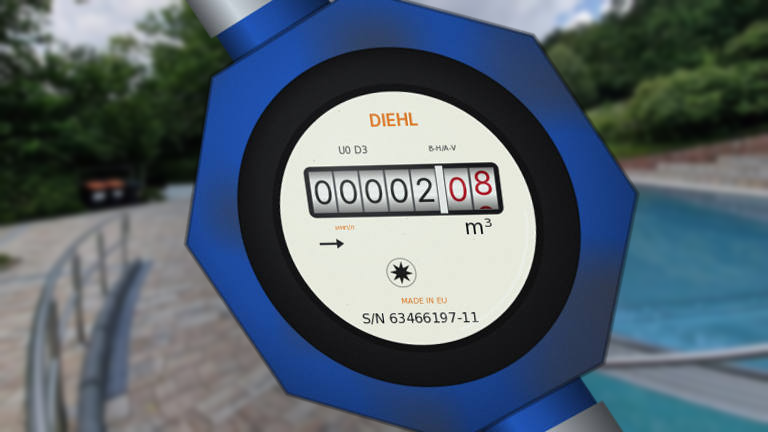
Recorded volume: 2.08; m³
